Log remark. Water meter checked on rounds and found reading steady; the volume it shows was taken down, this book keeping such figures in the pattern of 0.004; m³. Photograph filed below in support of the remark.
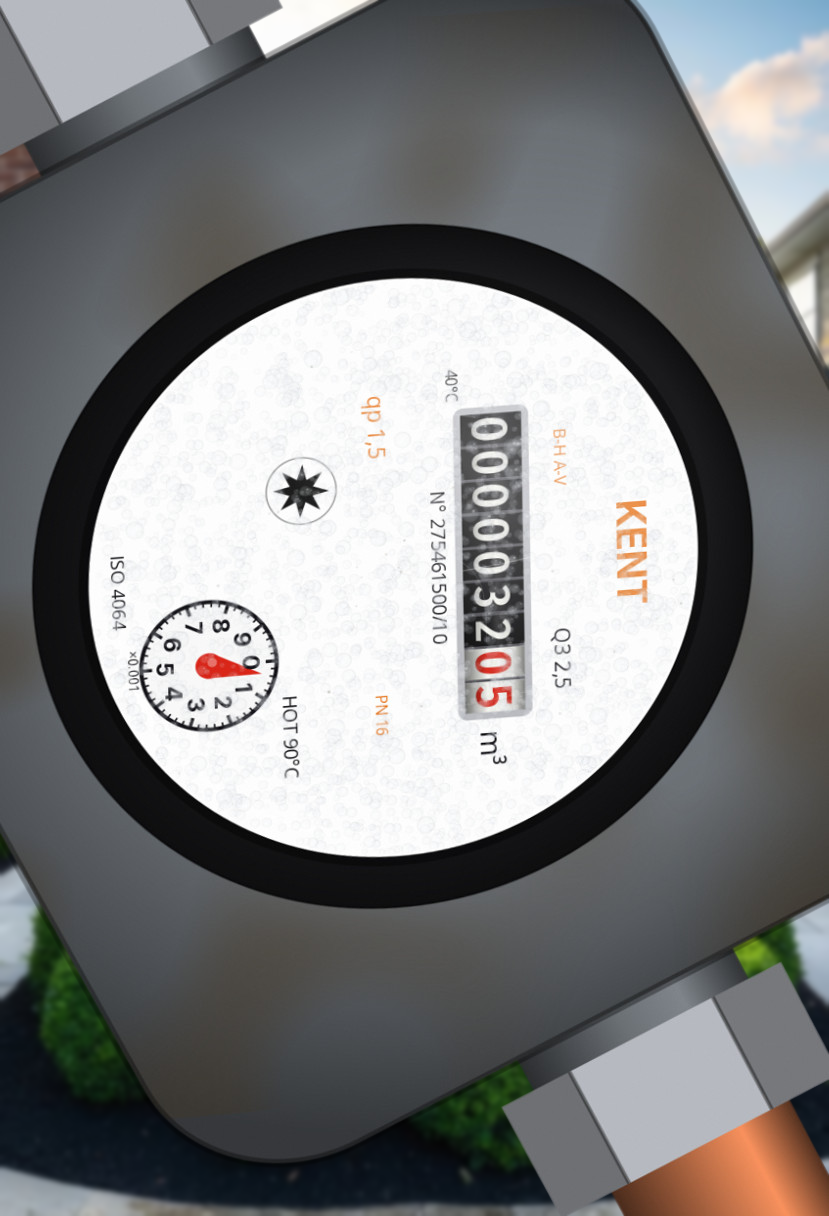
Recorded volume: 32.050; m³
